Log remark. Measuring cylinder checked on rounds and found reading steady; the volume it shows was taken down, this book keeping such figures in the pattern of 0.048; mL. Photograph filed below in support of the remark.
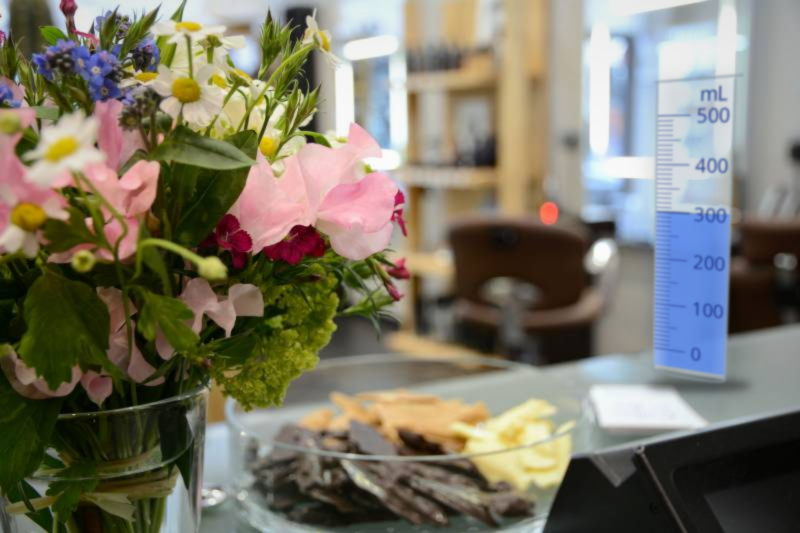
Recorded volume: 300; mL
